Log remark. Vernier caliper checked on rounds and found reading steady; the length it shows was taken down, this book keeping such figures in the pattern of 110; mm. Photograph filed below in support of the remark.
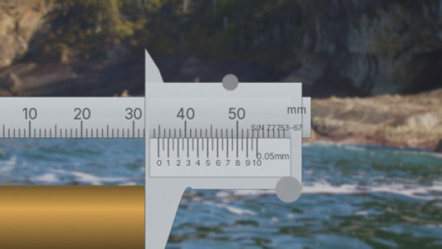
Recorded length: 34.8; mm
